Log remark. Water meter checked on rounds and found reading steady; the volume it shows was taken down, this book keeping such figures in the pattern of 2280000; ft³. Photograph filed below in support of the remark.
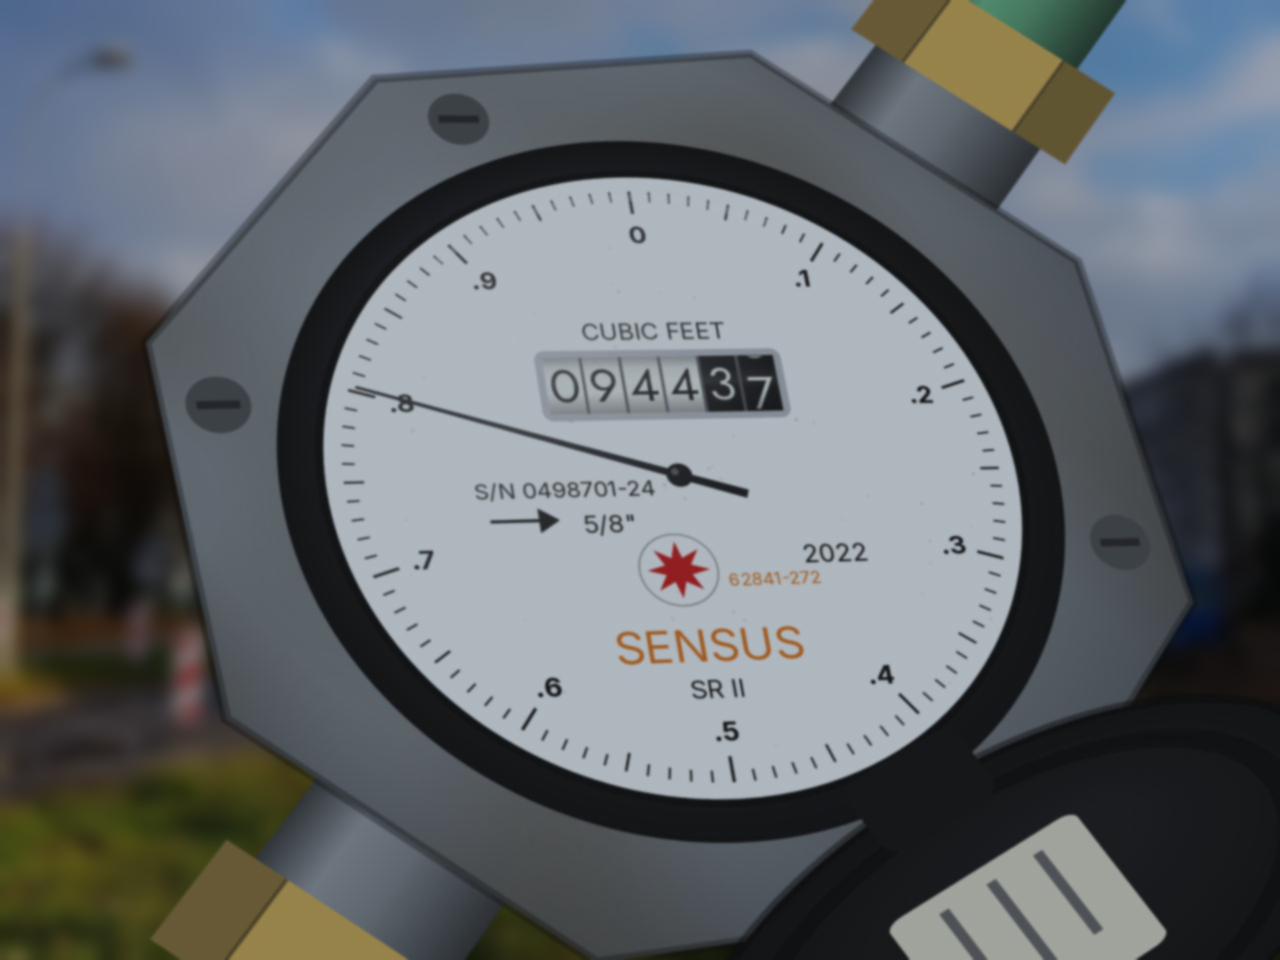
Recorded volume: 94436.80; ft³
